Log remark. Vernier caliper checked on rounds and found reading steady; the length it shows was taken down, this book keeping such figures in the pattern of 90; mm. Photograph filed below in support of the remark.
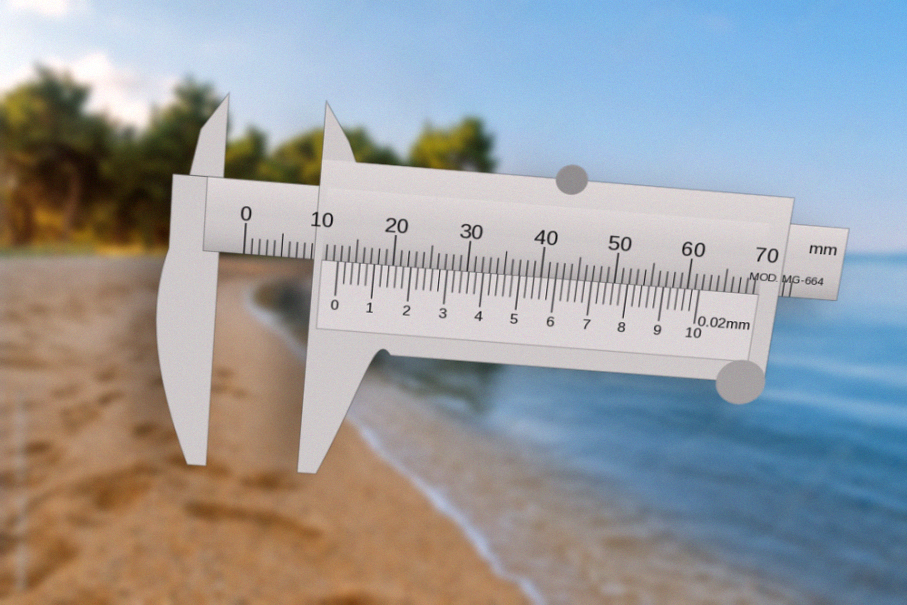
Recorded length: 12.6; mm
